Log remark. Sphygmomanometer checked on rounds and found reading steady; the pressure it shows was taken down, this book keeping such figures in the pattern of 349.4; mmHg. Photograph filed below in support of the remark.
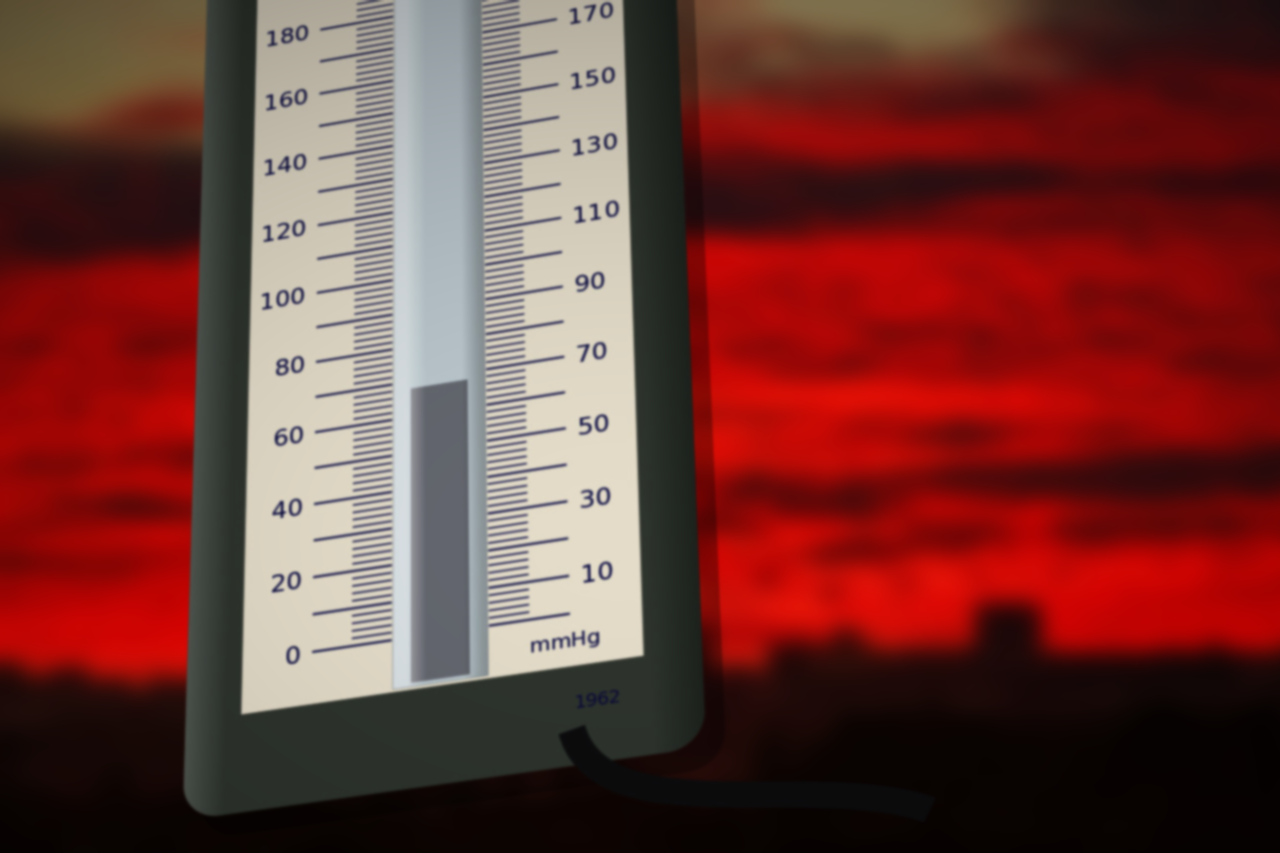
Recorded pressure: 68; mmHg
